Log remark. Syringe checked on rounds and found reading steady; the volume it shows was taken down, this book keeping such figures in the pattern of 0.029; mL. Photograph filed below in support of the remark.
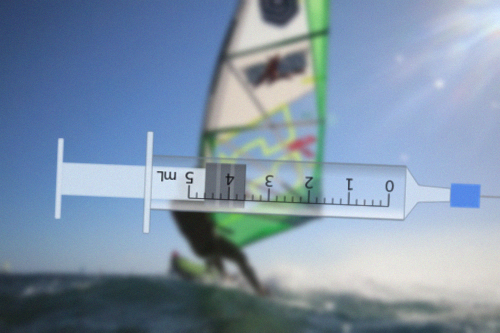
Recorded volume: 3.6; mL
